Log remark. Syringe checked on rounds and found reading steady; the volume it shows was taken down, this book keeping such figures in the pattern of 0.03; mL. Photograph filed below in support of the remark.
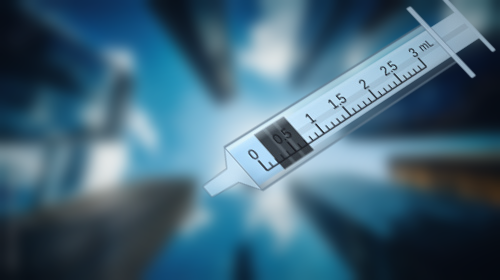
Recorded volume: 0.2; mL
